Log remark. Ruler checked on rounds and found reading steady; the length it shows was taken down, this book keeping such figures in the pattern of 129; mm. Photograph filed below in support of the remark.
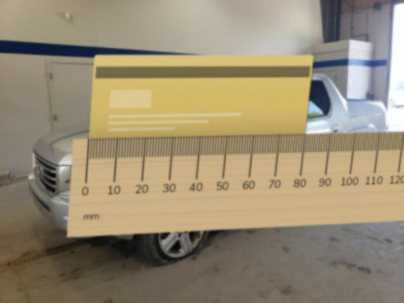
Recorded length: 80; mm
